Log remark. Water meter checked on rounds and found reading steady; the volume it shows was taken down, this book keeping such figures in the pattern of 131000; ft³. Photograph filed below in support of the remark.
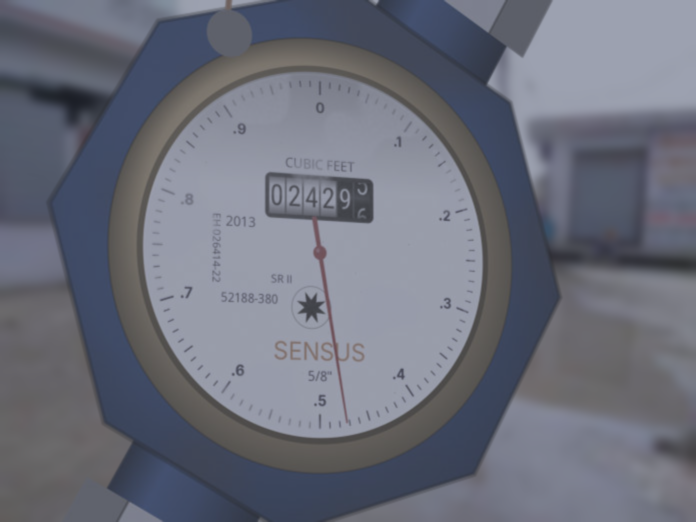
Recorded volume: 24295.47; ft³
